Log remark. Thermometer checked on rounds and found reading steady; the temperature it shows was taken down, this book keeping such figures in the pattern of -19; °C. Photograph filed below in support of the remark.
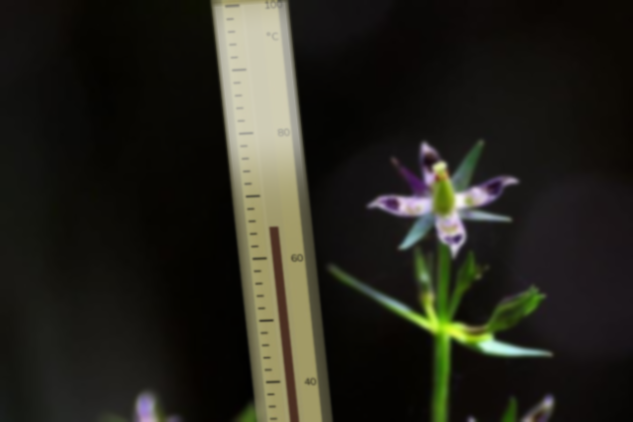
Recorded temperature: 65; °C
